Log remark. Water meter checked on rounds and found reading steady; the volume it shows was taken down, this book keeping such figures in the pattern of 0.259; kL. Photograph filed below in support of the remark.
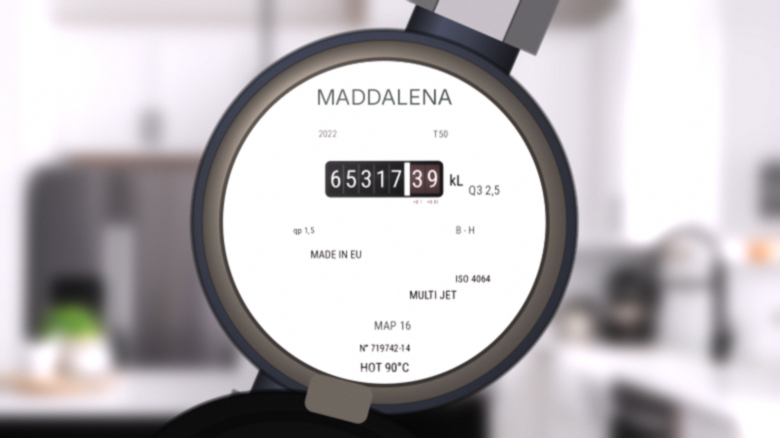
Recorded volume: 65317.39; kL
